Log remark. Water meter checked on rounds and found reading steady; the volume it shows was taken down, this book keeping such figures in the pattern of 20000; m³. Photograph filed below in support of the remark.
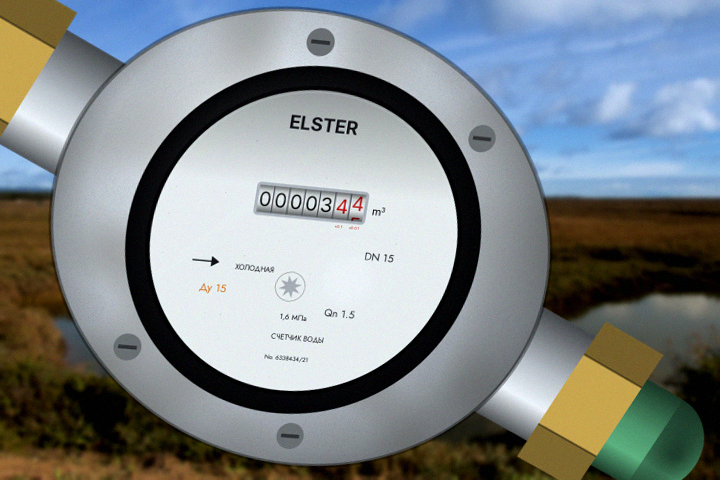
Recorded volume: 3.44; m³
